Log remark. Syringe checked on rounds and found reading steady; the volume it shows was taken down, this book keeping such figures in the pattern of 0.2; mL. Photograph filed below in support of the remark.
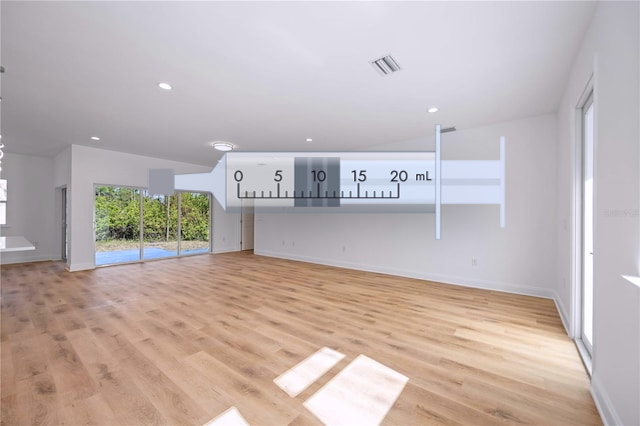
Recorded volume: 7; mL
